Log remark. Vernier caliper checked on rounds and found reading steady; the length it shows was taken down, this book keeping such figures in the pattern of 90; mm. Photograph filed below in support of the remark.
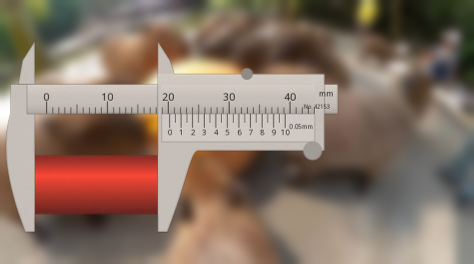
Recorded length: 20.2; mm
